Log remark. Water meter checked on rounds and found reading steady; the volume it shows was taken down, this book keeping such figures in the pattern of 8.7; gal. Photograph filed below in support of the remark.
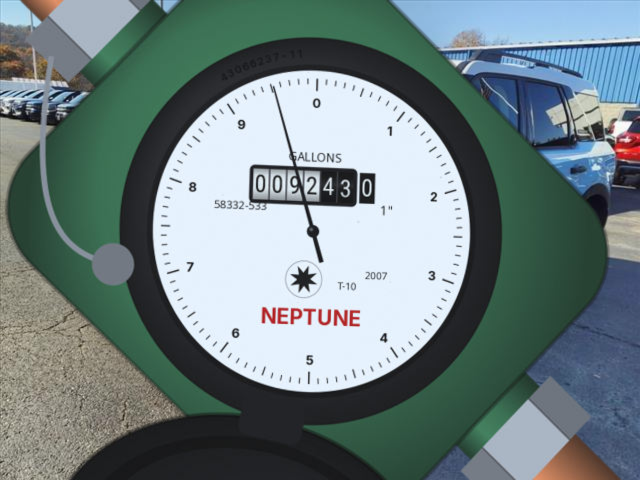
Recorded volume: 92429.5; gal
